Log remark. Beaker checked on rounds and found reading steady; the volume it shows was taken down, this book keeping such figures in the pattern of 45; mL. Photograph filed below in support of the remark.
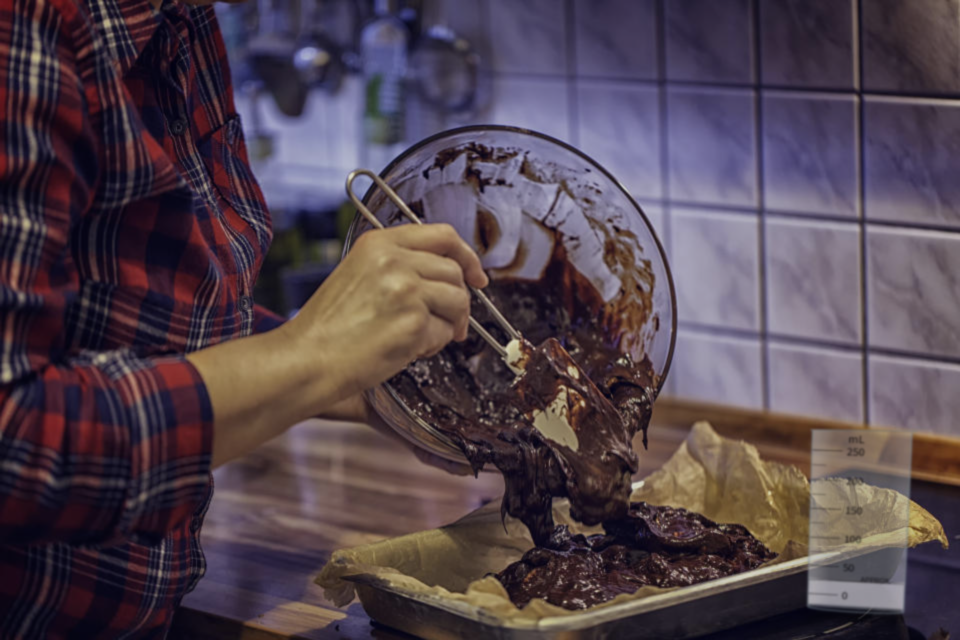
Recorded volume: 25; mL
